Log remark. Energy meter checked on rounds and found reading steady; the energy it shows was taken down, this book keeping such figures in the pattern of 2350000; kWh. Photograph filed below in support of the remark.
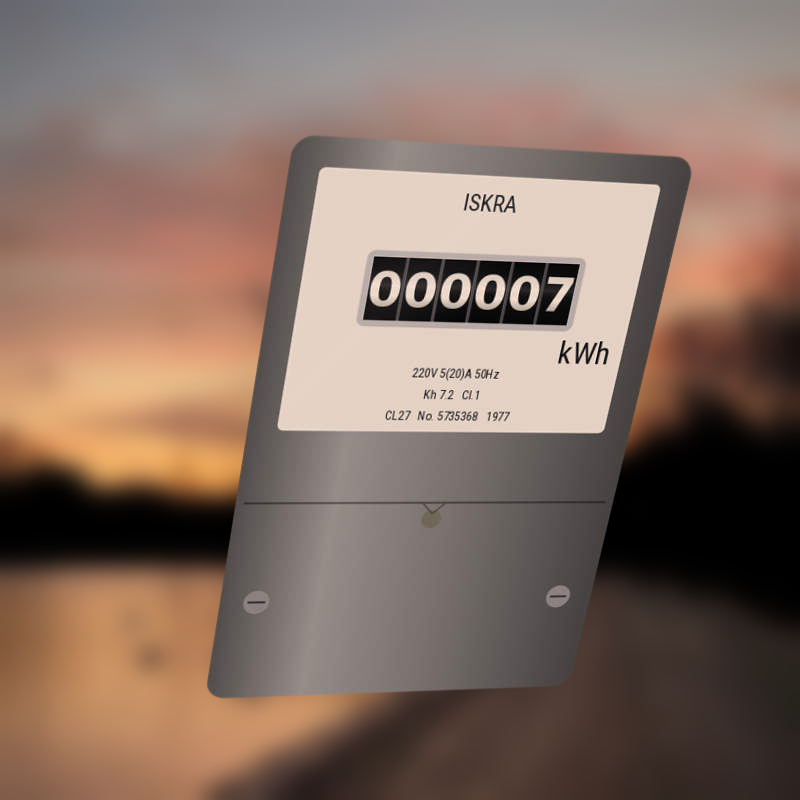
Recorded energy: 7; kWh
